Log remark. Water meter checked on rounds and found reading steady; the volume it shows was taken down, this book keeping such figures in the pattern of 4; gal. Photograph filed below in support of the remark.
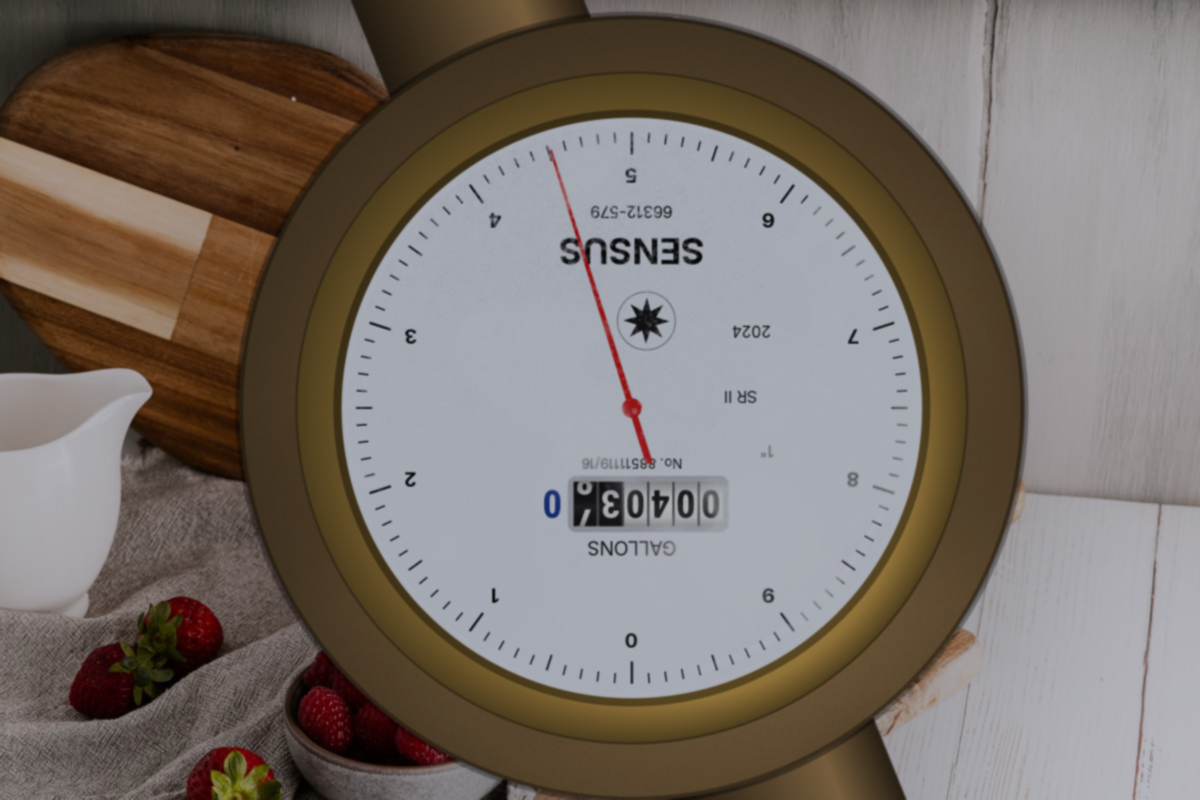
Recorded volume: 40374.5; gal
